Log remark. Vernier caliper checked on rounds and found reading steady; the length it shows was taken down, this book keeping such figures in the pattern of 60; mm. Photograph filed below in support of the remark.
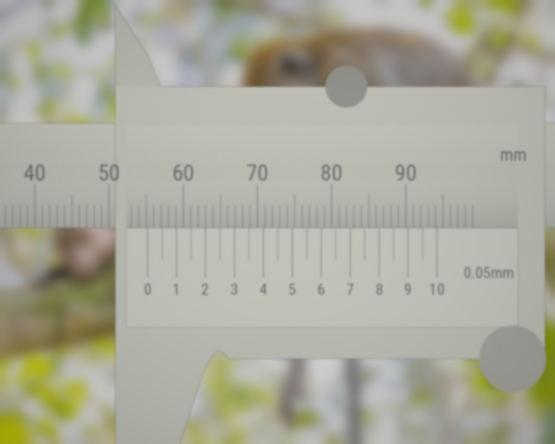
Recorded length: 55.2; mm
